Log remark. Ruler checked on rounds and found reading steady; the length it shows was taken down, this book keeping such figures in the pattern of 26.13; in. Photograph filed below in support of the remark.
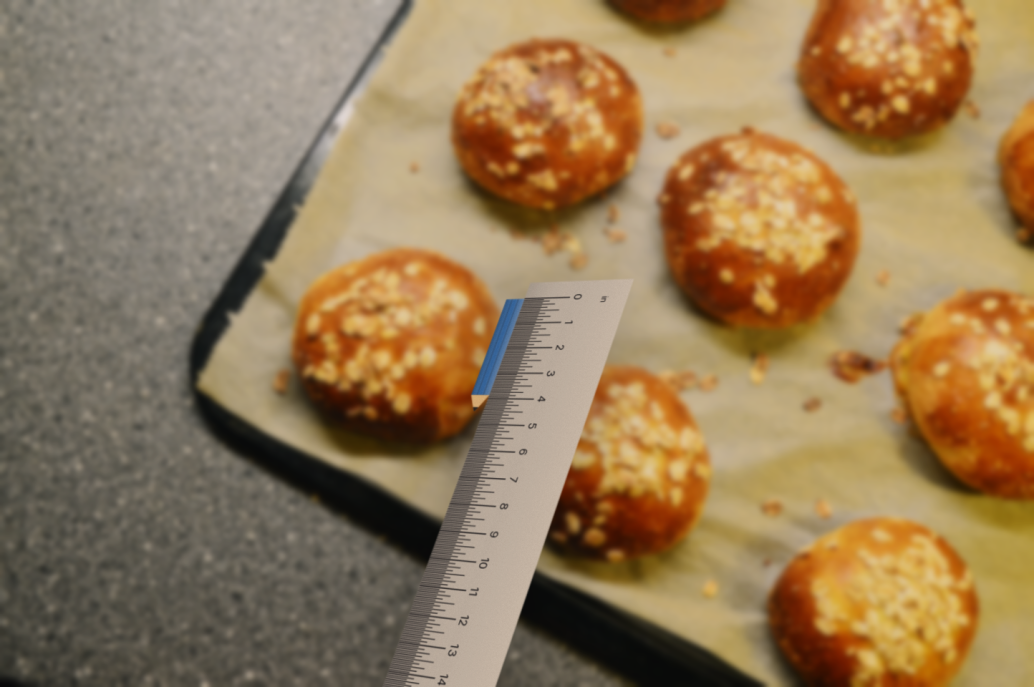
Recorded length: 4.5; in
